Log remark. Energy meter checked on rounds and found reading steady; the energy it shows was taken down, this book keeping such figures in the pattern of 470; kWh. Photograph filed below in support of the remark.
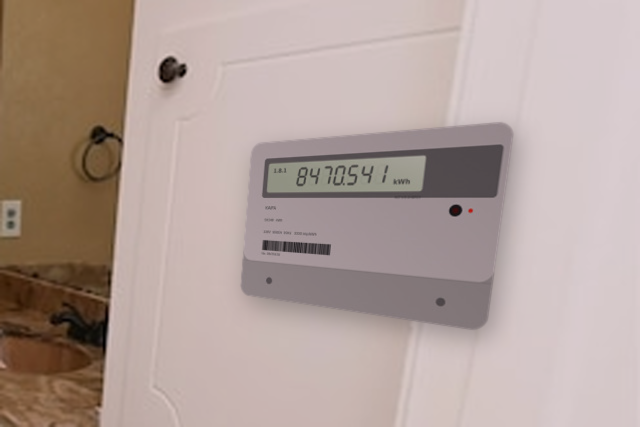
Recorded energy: 8470.541; kWh
